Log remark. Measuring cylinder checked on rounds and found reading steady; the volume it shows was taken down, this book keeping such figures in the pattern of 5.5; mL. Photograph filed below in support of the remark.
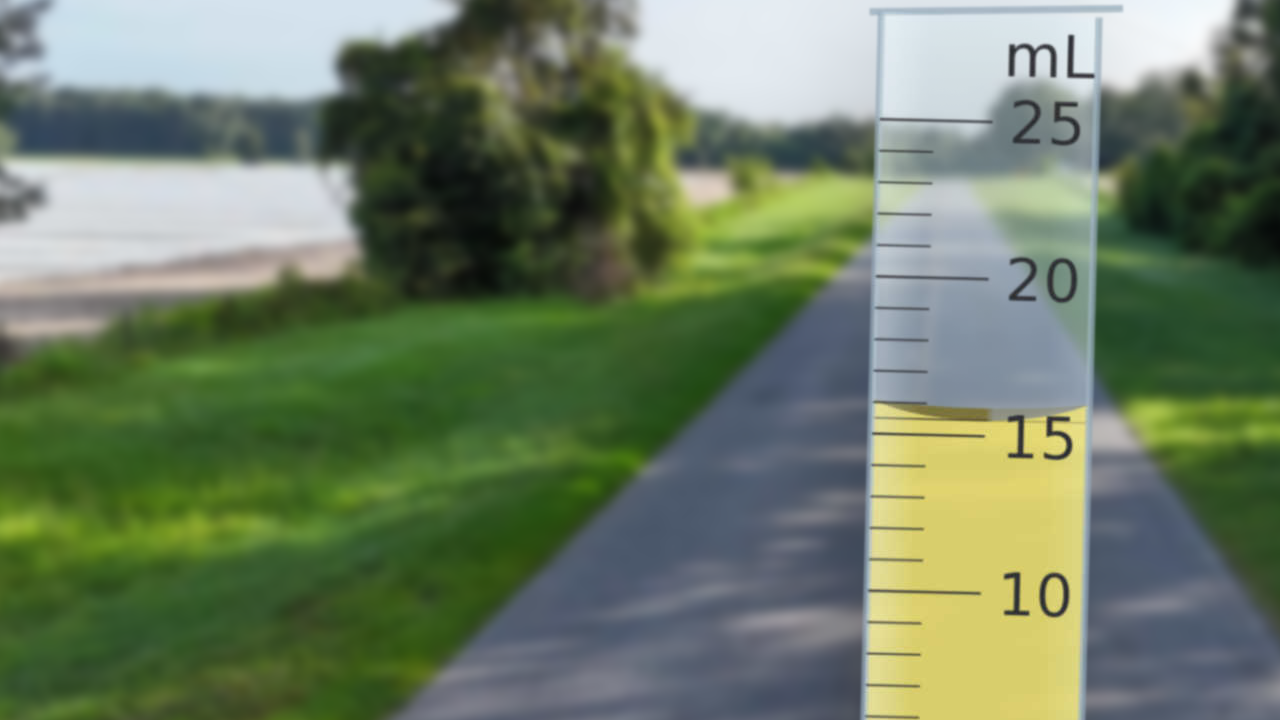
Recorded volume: 15.5; mL
